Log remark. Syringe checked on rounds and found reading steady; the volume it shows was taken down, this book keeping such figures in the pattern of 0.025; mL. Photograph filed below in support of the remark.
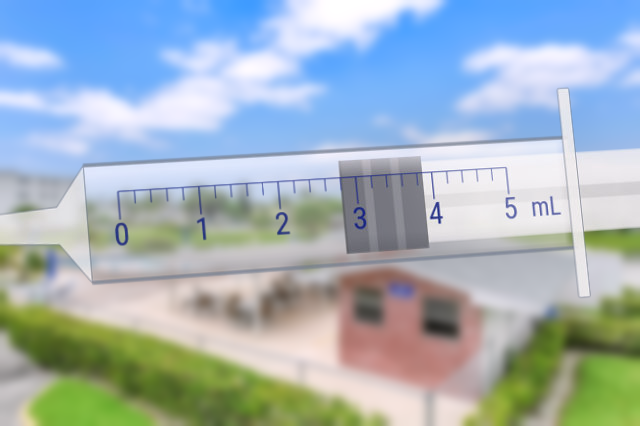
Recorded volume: 2.8; mL
